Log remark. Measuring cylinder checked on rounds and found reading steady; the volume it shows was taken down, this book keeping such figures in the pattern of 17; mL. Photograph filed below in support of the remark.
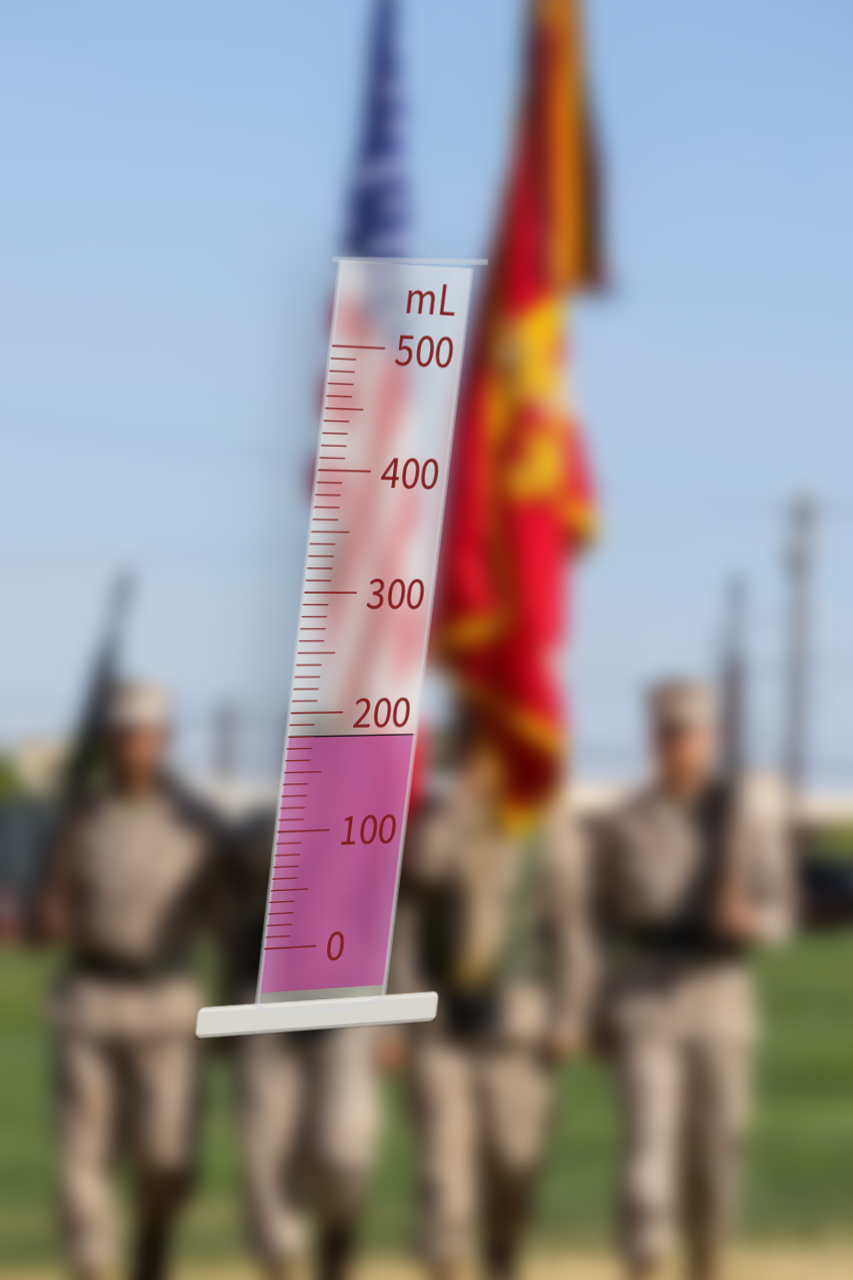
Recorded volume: 180; mL
